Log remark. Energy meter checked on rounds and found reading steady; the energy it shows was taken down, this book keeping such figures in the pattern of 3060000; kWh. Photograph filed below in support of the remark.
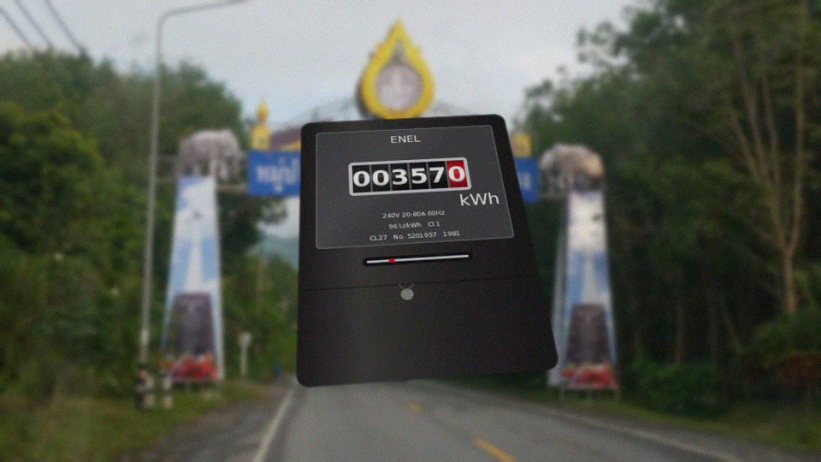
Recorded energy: 357.0; kWh
